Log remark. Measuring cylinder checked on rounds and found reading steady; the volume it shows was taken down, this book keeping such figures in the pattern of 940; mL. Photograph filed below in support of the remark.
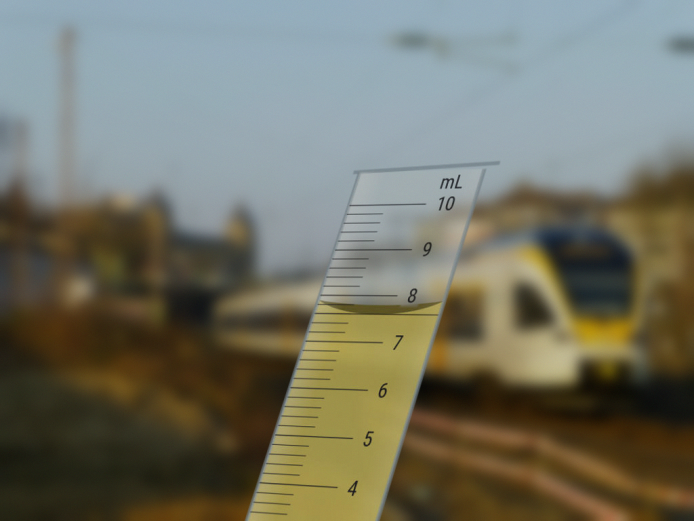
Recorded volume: 7.6; mL
